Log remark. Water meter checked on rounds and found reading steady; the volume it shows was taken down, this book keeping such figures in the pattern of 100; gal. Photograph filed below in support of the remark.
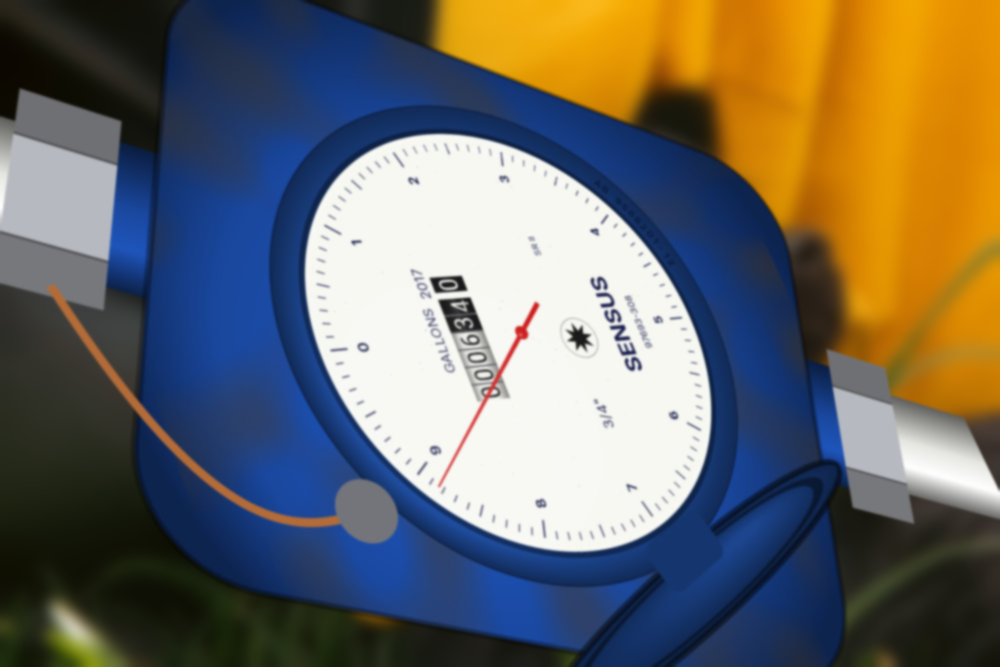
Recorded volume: 6338.8; gal
